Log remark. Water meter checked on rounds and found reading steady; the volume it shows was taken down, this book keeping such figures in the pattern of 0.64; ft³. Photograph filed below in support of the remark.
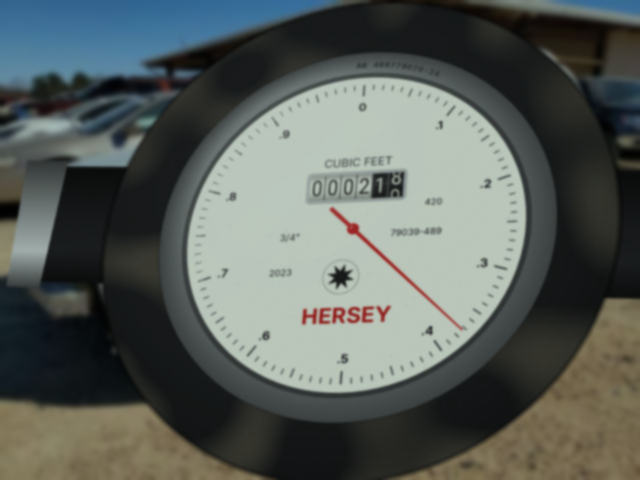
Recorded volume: 218.37; ft³
